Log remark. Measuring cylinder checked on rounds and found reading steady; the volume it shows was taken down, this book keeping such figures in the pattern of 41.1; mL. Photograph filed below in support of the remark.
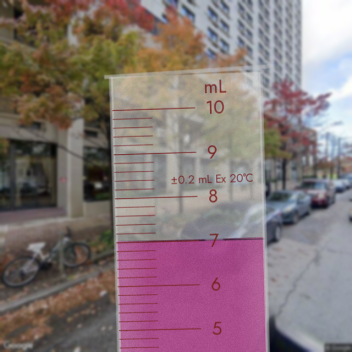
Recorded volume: 7; mL
